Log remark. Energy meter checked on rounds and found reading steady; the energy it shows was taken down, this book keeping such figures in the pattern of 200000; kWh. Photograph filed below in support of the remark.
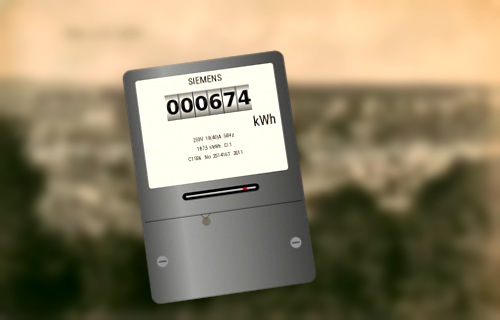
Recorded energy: 674; kWh
